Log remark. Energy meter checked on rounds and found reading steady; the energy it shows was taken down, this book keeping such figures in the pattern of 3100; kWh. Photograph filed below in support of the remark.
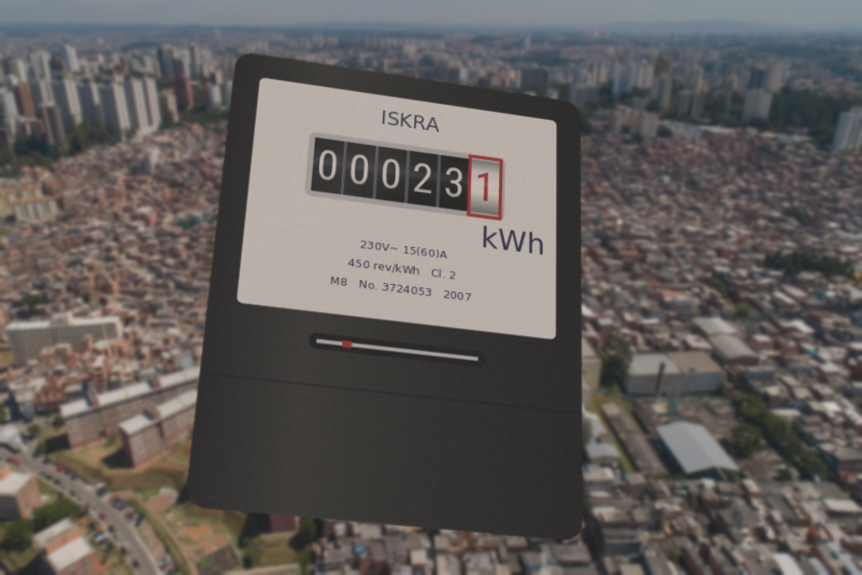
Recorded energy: 23.1; kWh
